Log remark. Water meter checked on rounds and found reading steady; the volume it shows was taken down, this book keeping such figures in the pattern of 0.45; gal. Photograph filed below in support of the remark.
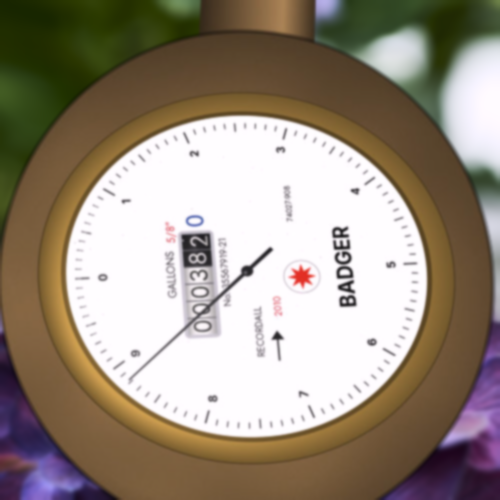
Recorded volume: 3818.8; gal
